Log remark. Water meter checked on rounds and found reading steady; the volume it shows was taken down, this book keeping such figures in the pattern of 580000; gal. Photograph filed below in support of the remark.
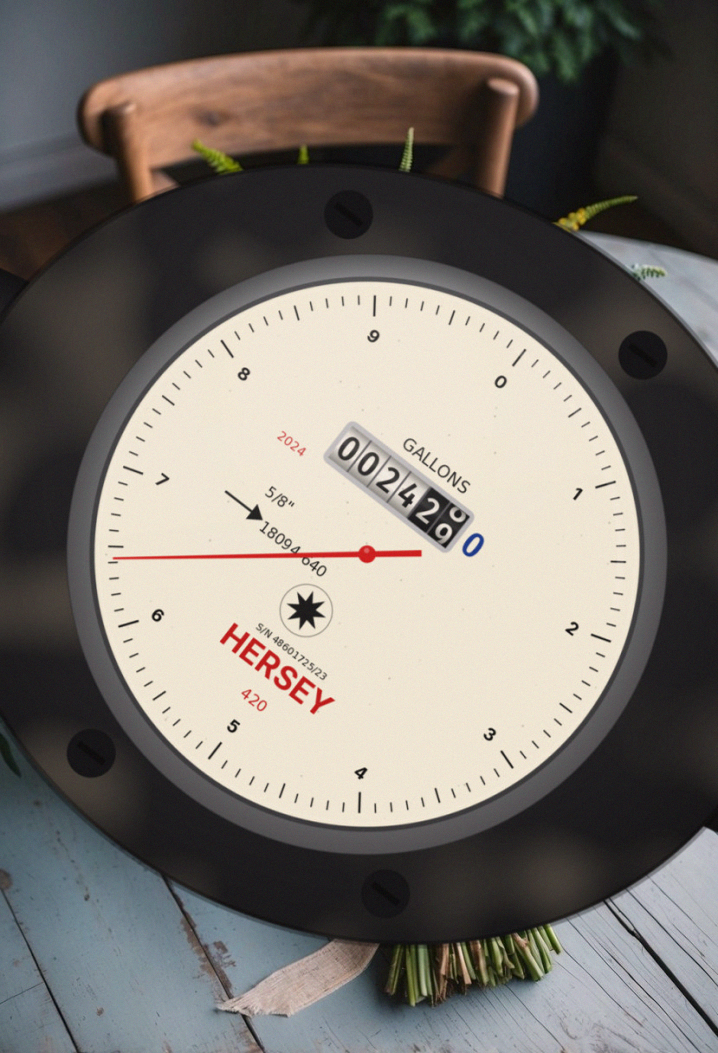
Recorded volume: 24286.4; gal
